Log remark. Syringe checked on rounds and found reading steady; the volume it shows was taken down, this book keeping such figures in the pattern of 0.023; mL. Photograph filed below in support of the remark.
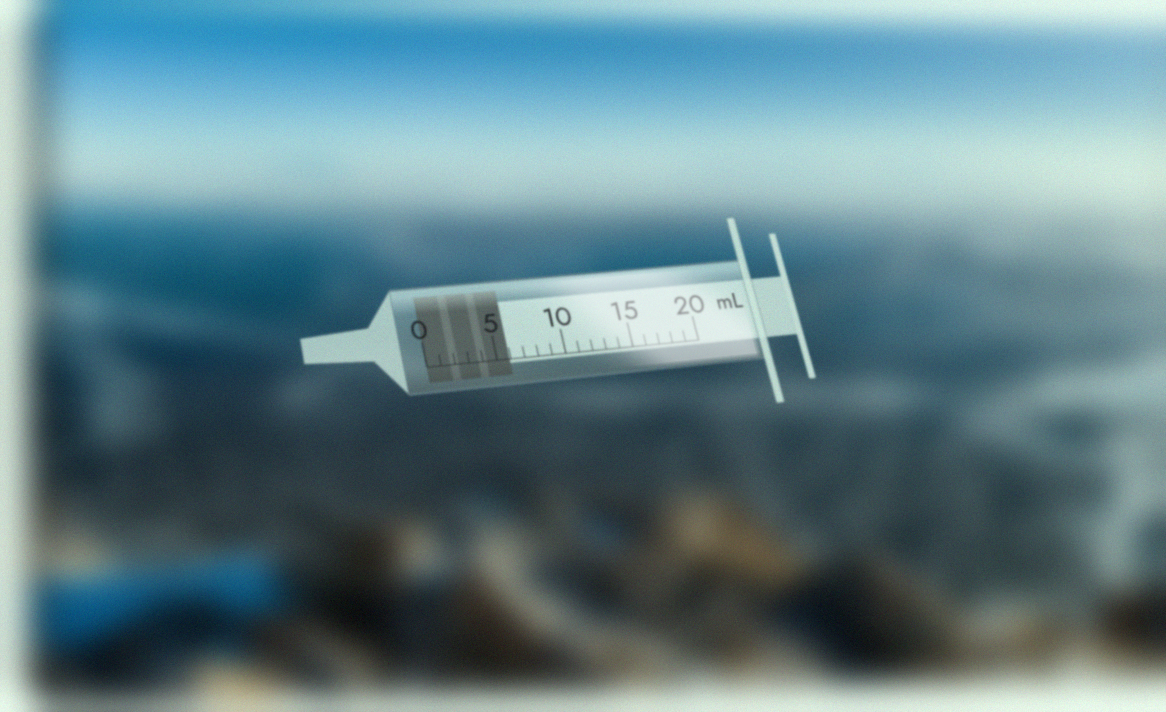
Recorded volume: 0; mL
